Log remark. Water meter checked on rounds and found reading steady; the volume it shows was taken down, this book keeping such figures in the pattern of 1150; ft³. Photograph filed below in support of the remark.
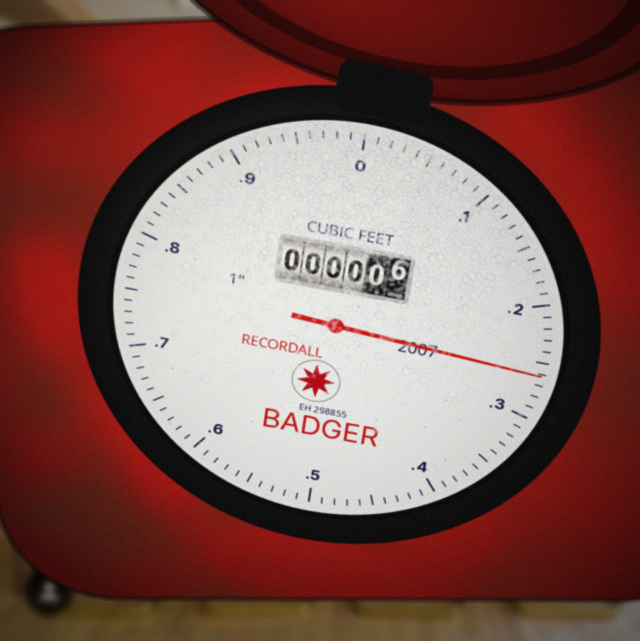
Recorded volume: 6.26; ft³
